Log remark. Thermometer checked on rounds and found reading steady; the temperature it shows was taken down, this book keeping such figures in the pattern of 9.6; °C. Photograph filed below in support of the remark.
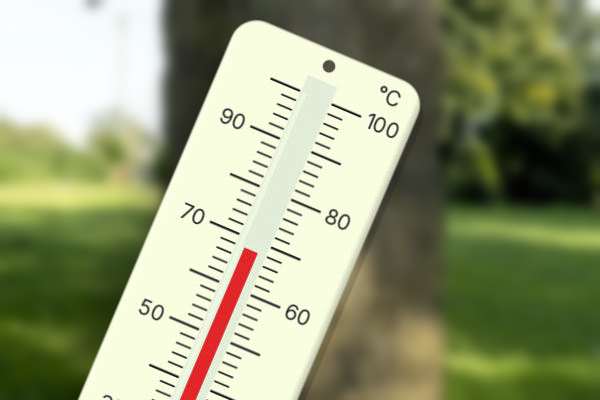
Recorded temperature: 68; °C
